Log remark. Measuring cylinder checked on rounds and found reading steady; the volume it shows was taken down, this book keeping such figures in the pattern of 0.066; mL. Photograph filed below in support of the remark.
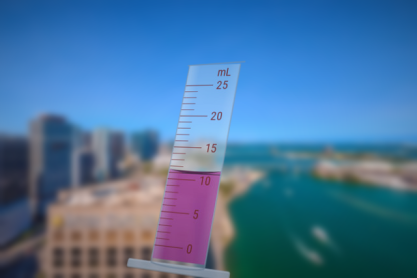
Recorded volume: 11; mL
